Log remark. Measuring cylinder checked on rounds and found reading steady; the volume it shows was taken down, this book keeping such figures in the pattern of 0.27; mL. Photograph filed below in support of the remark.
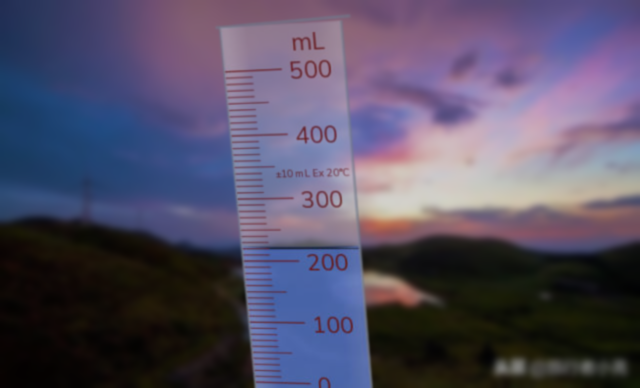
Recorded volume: 220; mL
